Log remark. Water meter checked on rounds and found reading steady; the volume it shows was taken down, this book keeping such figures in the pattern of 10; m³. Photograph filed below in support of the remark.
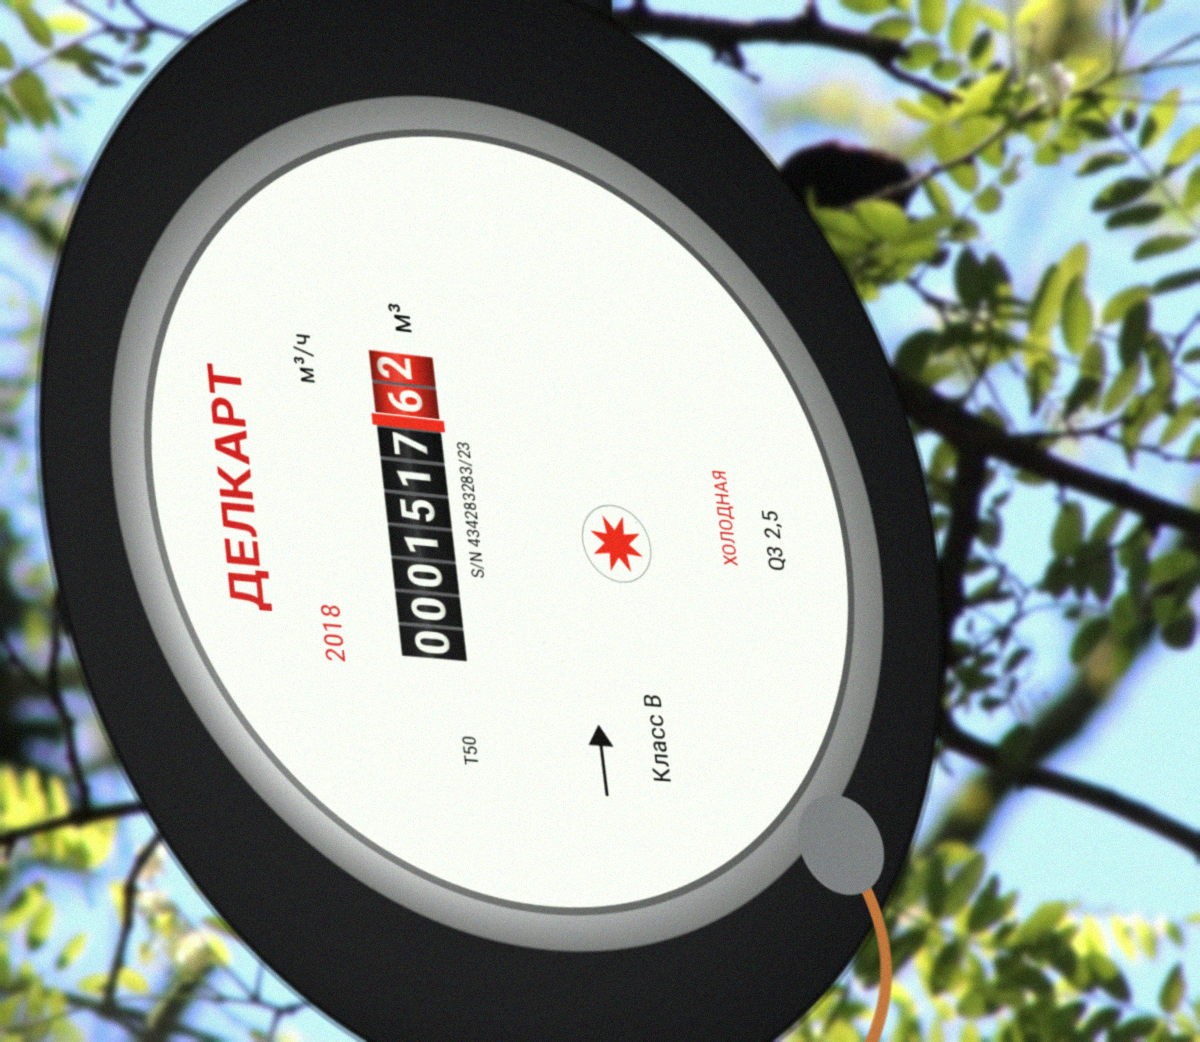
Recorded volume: 1517.62; m³
